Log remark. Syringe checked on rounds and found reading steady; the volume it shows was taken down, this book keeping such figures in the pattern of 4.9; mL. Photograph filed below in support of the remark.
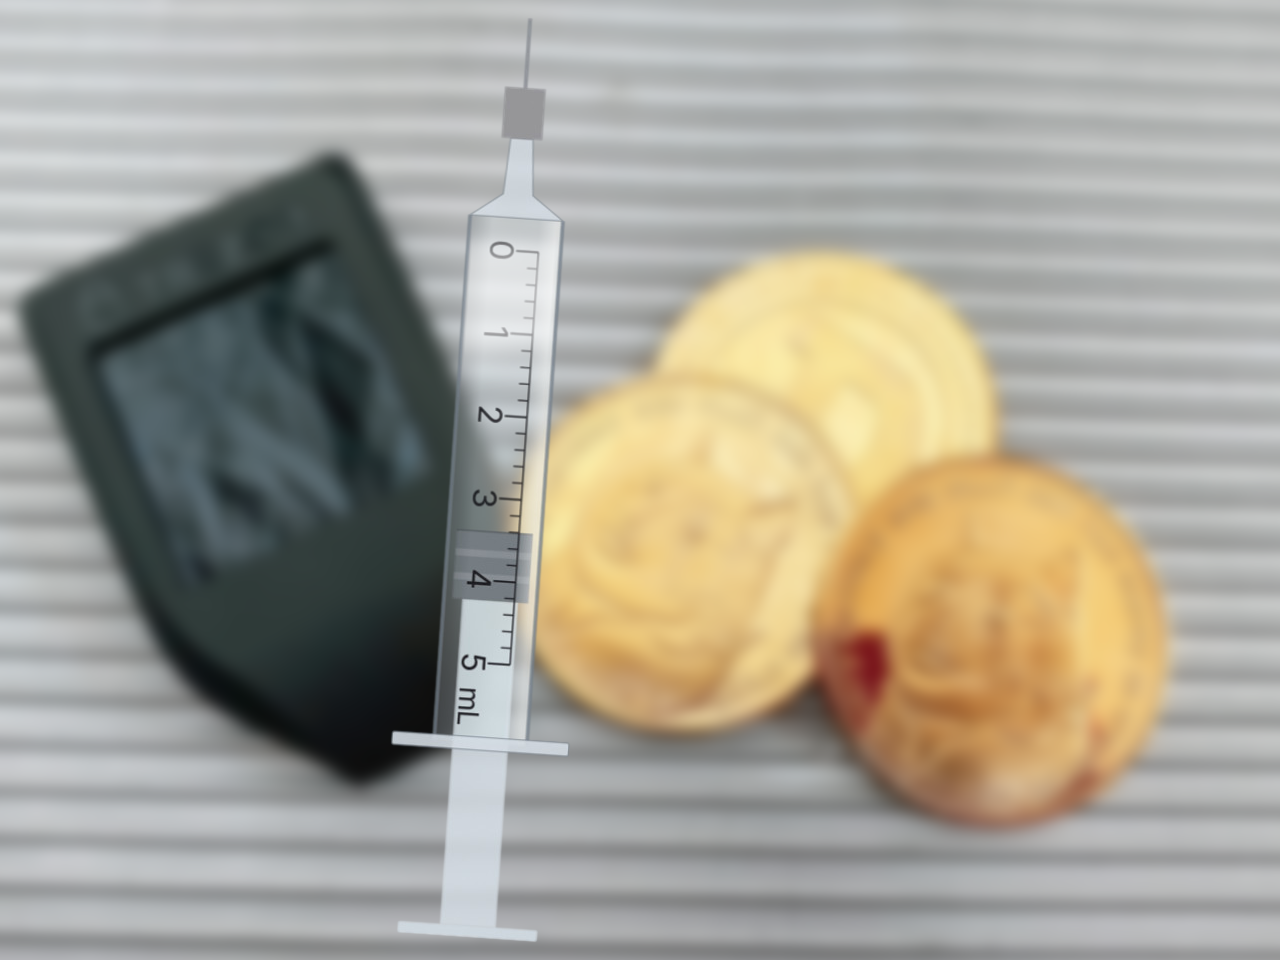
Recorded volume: 3.4; mL
